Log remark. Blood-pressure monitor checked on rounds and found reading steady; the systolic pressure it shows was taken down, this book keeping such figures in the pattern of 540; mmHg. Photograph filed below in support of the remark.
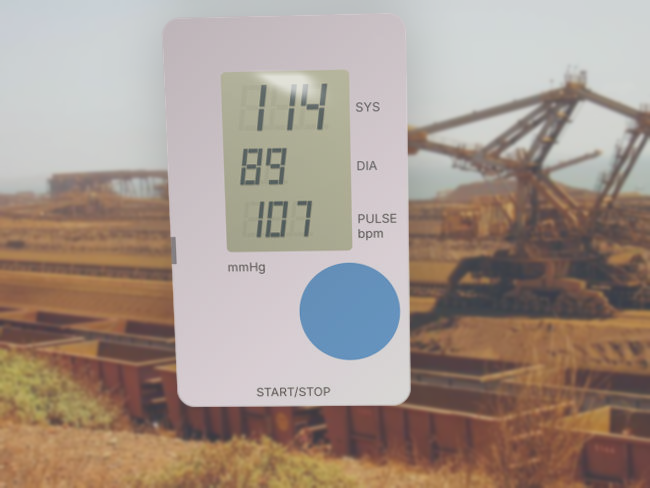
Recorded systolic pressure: 114; mmHg
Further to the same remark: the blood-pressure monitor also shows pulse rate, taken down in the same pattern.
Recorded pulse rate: 107; bpm
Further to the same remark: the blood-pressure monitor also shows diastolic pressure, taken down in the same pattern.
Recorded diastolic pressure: 89; mmHg
